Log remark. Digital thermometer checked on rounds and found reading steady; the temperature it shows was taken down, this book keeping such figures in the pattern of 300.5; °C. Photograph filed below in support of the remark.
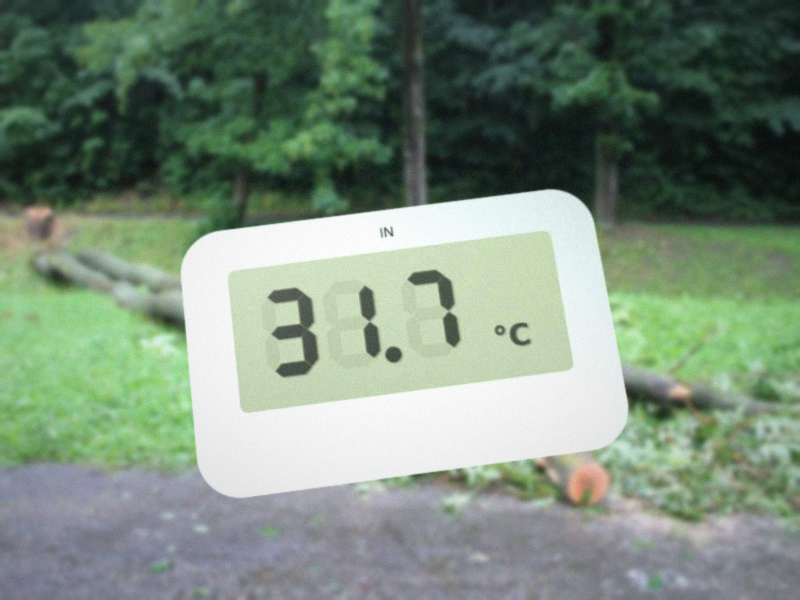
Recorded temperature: 31.7; °C
